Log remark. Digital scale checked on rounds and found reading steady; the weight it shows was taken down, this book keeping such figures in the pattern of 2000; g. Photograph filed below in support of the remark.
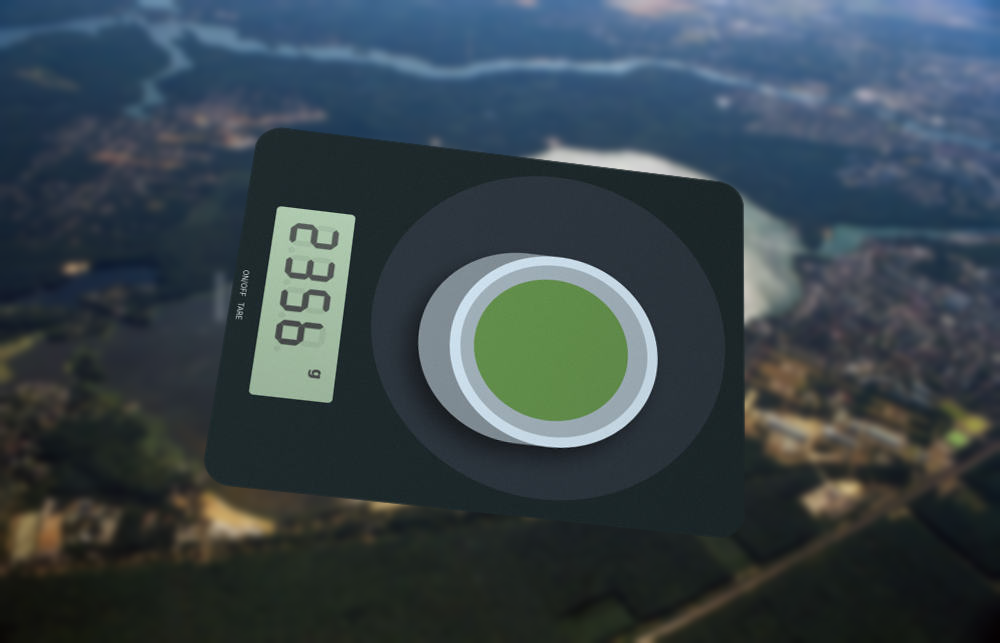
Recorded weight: 2356; g
